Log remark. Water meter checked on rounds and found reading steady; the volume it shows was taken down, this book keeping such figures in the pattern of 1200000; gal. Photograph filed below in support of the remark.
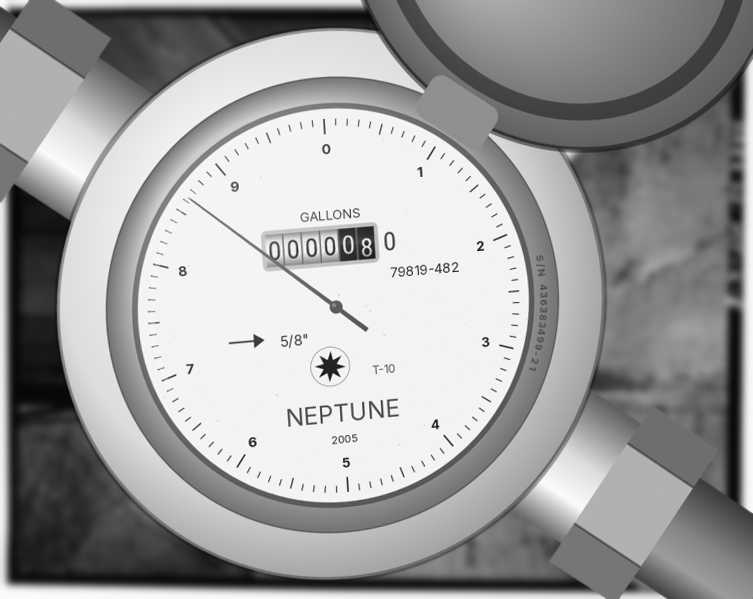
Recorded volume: 78.6; gal
